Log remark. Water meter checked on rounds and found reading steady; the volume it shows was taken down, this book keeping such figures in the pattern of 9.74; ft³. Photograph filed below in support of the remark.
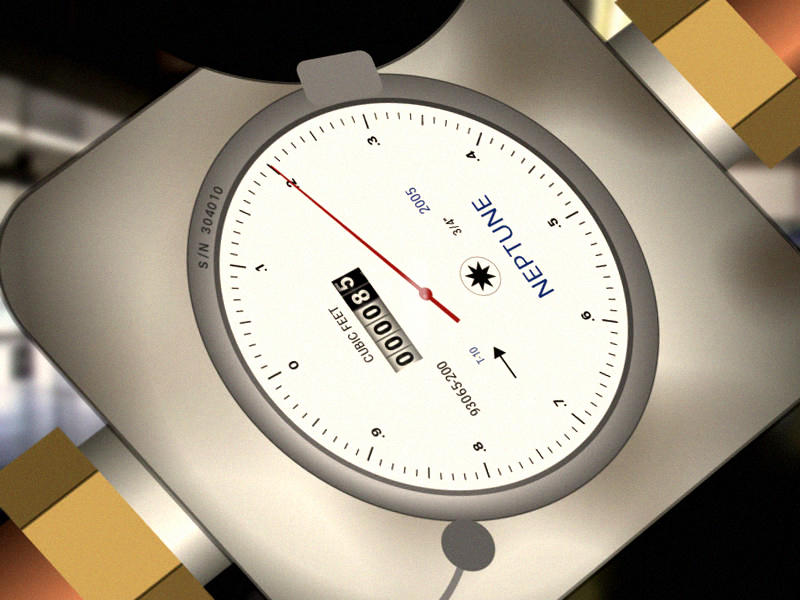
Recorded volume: 85.20; ft³
